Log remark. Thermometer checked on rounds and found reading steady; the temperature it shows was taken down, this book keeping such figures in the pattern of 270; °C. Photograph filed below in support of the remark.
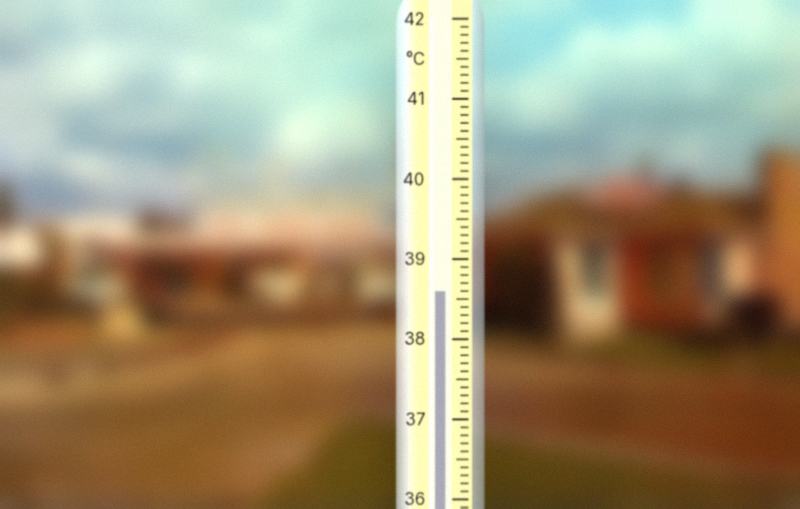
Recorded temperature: 38.6; °C
